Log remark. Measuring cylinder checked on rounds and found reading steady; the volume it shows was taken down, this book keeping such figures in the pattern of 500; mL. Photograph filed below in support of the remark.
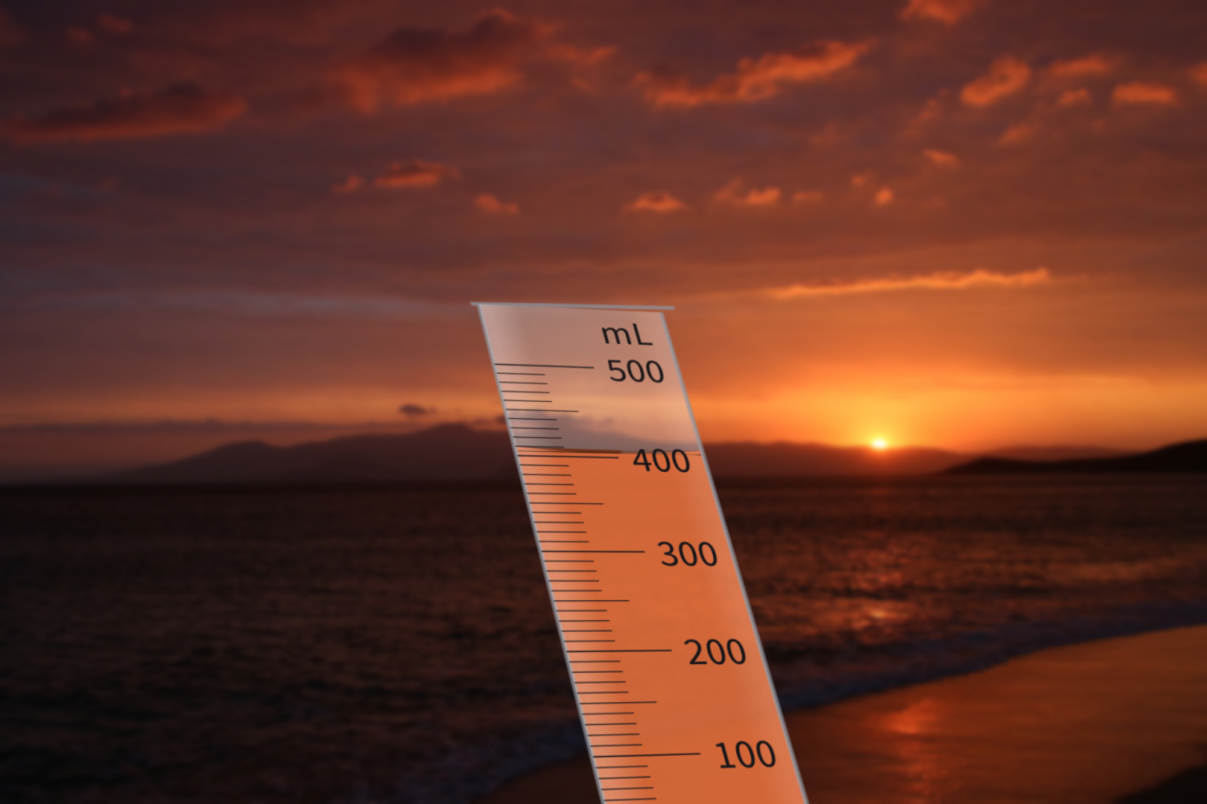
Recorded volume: 405; mL
